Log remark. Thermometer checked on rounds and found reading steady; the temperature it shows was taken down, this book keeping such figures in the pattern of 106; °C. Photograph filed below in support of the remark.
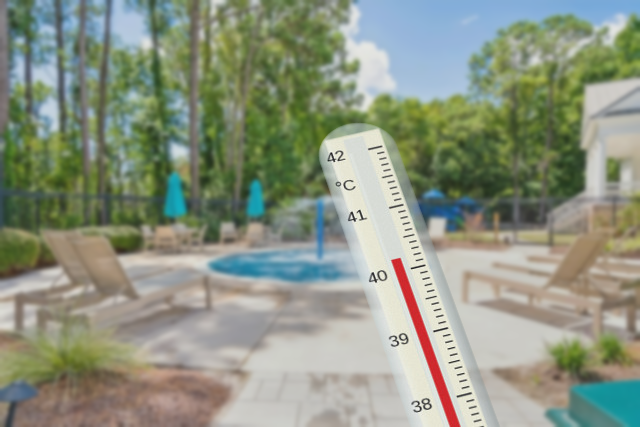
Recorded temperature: 40.2; °C
